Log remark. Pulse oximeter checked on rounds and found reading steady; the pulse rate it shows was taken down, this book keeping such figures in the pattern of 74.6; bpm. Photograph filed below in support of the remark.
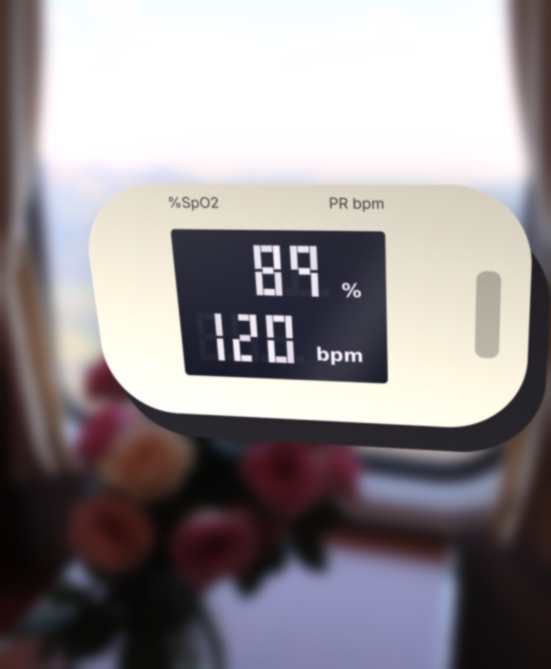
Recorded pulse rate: 120; bpm
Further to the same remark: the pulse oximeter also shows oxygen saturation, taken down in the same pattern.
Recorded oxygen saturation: 89; %
